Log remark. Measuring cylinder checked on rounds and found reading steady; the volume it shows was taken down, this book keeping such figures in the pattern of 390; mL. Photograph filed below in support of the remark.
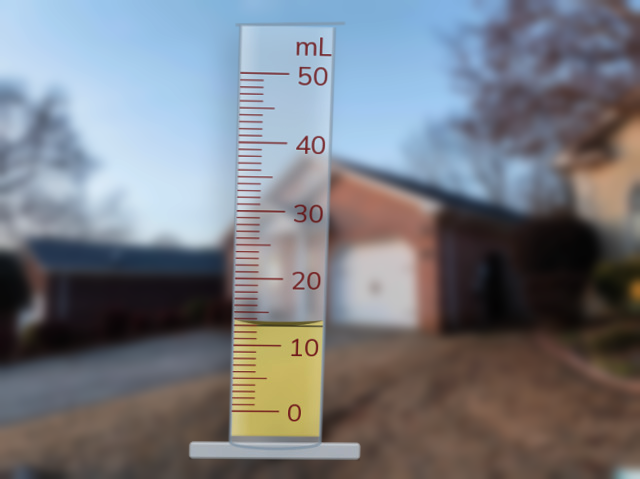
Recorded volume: 13; mL
